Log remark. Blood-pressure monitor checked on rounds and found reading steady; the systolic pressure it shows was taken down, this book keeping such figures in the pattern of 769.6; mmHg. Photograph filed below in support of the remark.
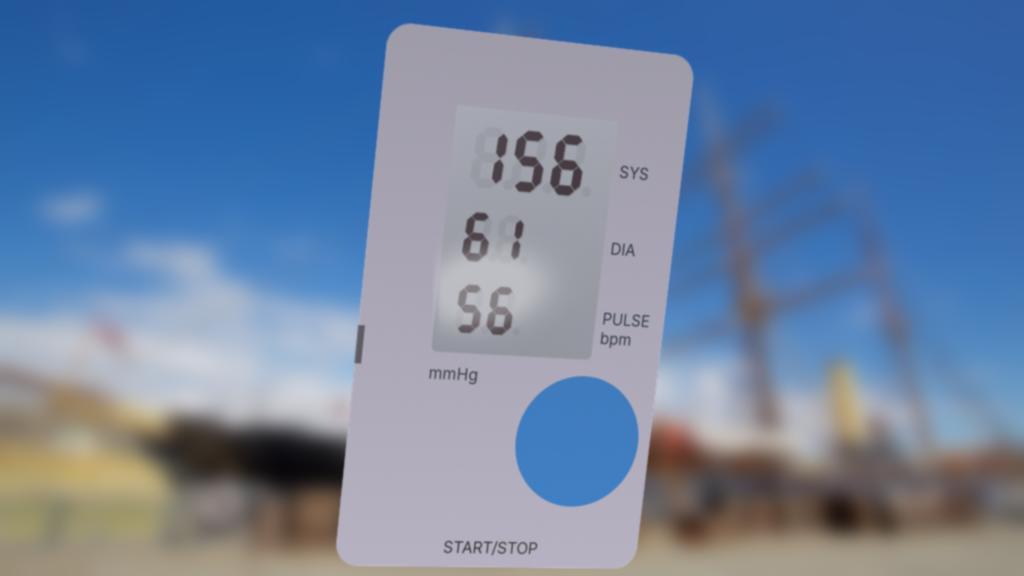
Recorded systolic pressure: 156; mmHg
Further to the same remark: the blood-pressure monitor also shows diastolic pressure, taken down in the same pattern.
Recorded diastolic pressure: 61; mmHg
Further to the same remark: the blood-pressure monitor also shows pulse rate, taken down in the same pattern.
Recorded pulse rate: 56; bpm
